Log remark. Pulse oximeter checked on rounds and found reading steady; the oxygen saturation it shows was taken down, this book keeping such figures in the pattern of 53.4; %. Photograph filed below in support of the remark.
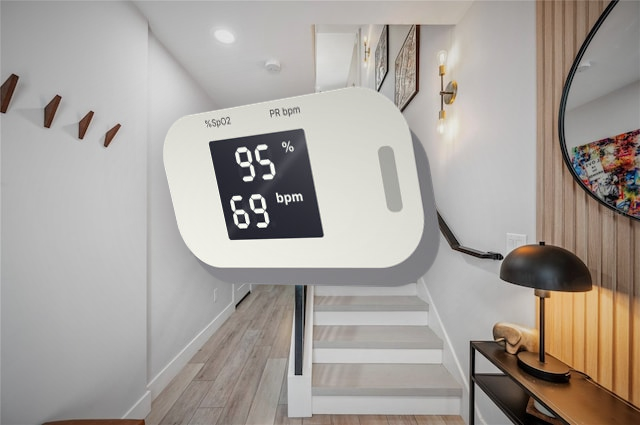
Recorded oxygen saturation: 95; %
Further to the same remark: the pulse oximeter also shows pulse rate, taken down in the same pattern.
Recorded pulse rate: 69; bpm
